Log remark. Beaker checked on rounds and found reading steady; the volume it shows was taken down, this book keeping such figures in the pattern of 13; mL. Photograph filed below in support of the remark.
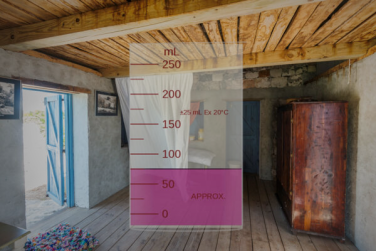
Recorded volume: 75; mL
